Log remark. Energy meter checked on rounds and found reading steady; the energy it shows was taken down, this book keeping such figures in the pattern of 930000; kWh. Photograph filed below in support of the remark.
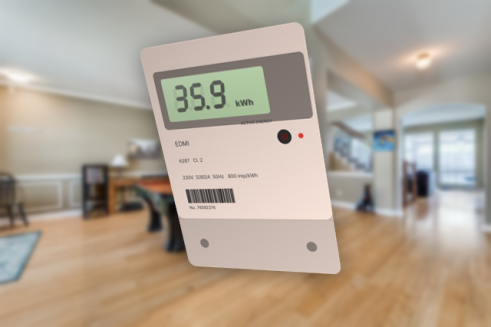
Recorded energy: 35.9; kWh
